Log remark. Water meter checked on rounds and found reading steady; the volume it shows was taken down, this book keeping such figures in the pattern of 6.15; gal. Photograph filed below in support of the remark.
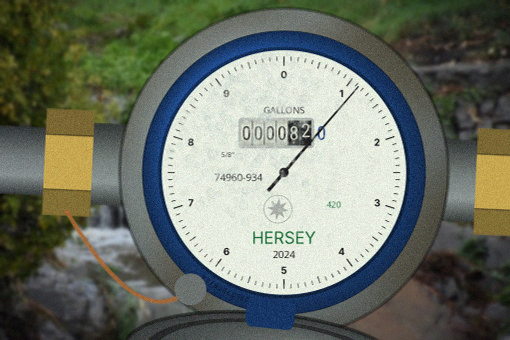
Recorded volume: 821.1; gal
